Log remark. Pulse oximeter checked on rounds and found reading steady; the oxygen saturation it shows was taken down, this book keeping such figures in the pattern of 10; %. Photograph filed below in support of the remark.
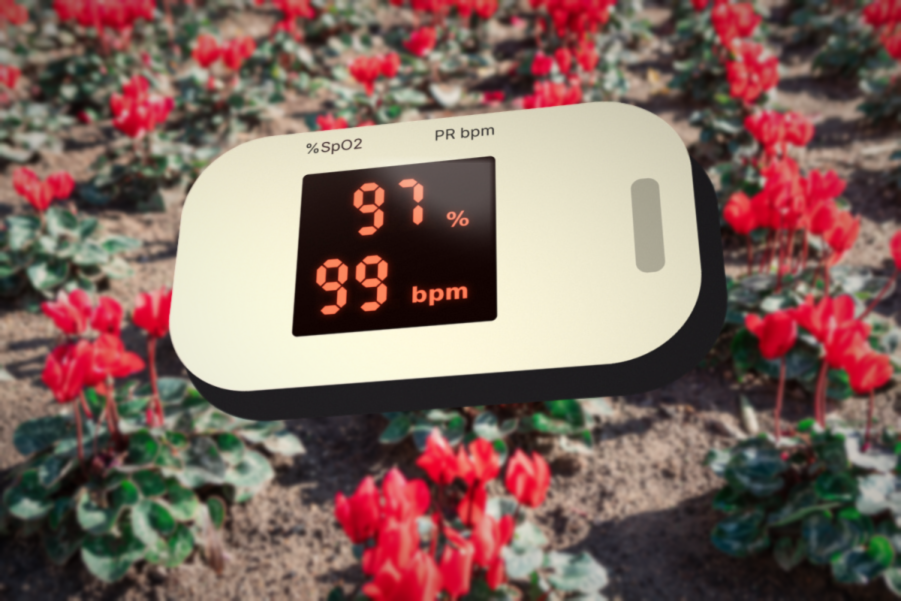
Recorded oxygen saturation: 97; %
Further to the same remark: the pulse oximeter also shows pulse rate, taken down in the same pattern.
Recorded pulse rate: 99; bpm
